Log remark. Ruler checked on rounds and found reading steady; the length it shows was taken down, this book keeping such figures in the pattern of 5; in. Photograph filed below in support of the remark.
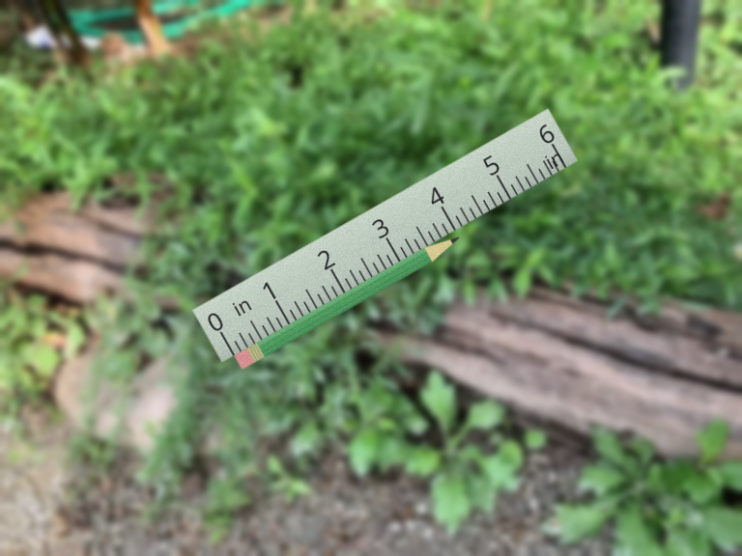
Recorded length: 4; in
